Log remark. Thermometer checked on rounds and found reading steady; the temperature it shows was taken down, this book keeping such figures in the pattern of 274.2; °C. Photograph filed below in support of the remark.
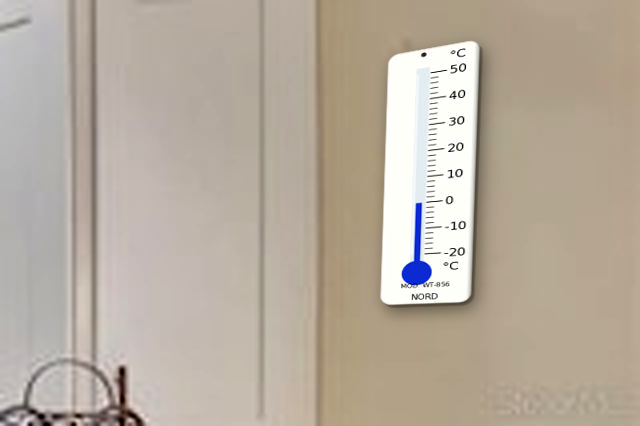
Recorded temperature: 0; °C
